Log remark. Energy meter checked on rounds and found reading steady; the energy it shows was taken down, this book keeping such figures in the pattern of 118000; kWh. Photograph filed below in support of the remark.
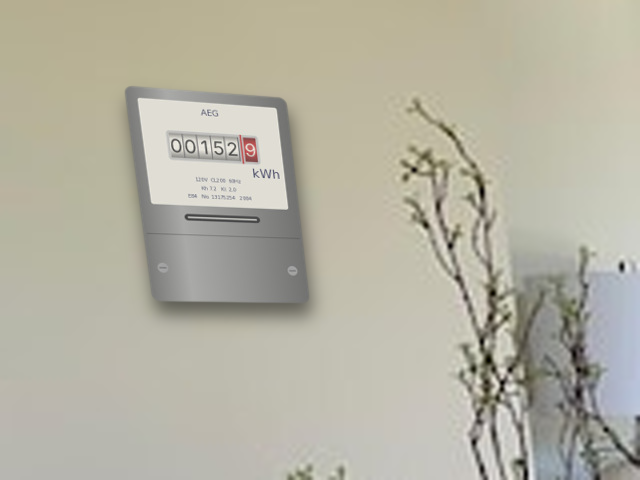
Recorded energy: 152.9; kWh
